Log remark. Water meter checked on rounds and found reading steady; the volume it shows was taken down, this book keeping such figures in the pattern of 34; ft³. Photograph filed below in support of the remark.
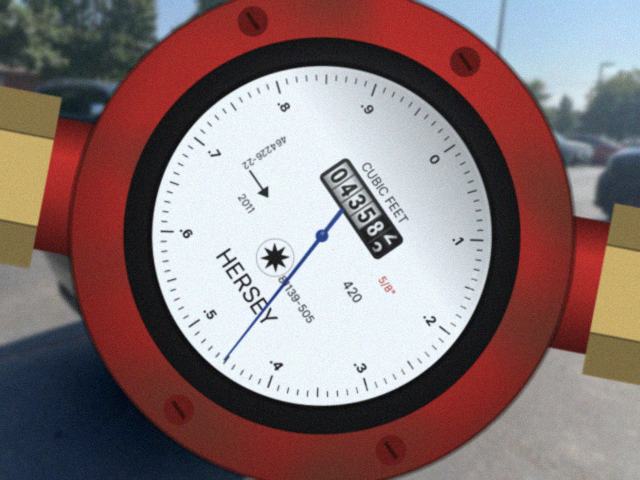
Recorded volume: 43582.45; ft³
